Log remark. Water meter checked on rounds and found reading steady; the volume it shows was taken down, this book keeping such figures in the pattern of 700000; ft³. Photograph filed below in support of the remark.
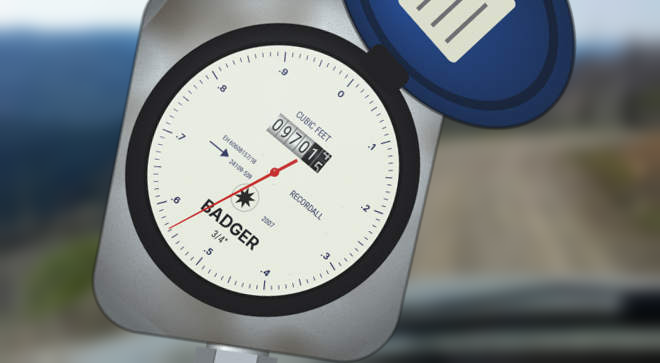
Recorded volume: 97014.56; ft³
